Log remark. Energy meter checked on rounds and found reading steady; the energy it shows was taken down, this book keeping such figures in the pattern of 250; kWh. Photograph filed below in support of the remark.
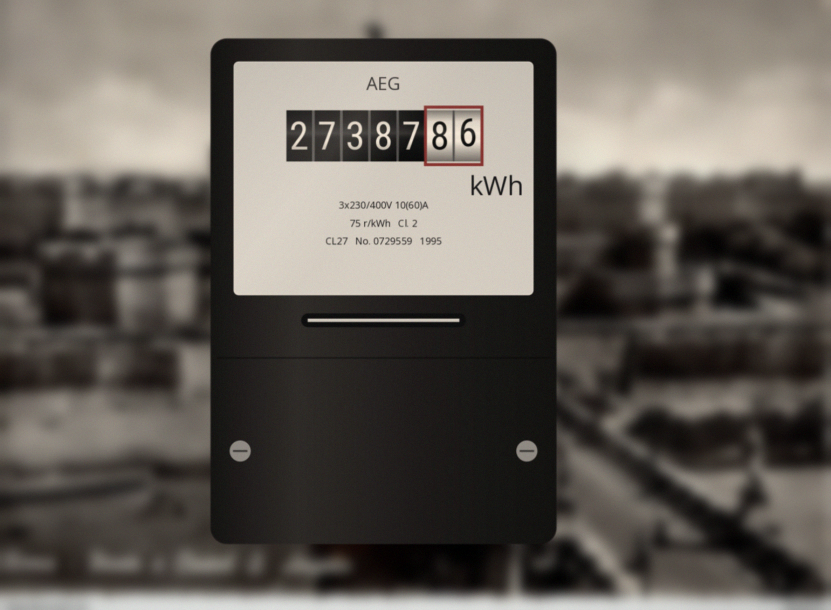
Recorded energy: 27387.86; kWh
